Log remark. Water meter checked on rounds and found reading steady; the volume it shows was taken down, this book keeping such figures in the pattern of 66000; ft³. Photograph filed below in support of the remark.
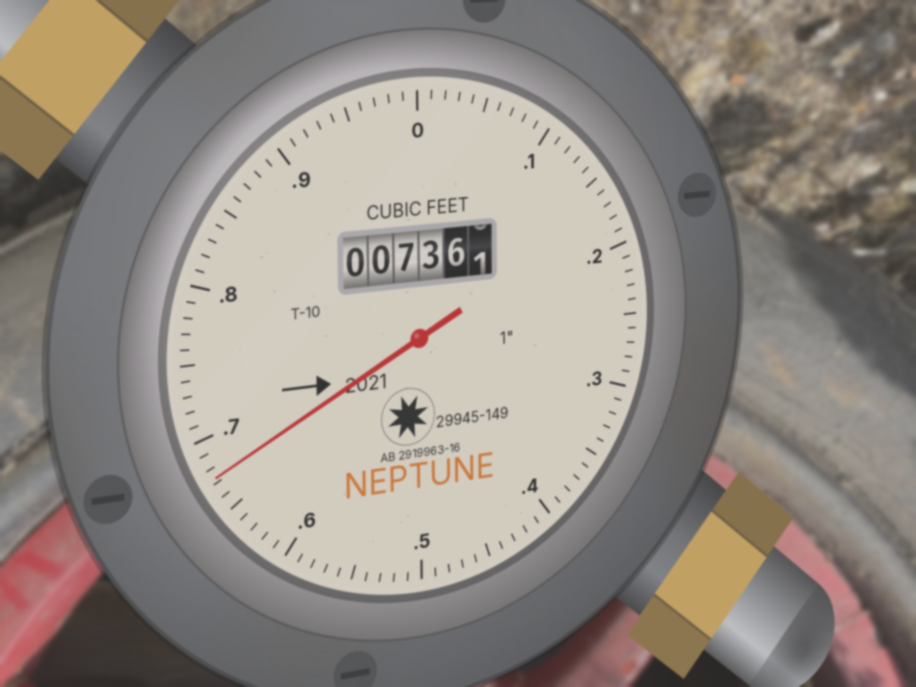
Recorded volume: 7360.67; ft³
